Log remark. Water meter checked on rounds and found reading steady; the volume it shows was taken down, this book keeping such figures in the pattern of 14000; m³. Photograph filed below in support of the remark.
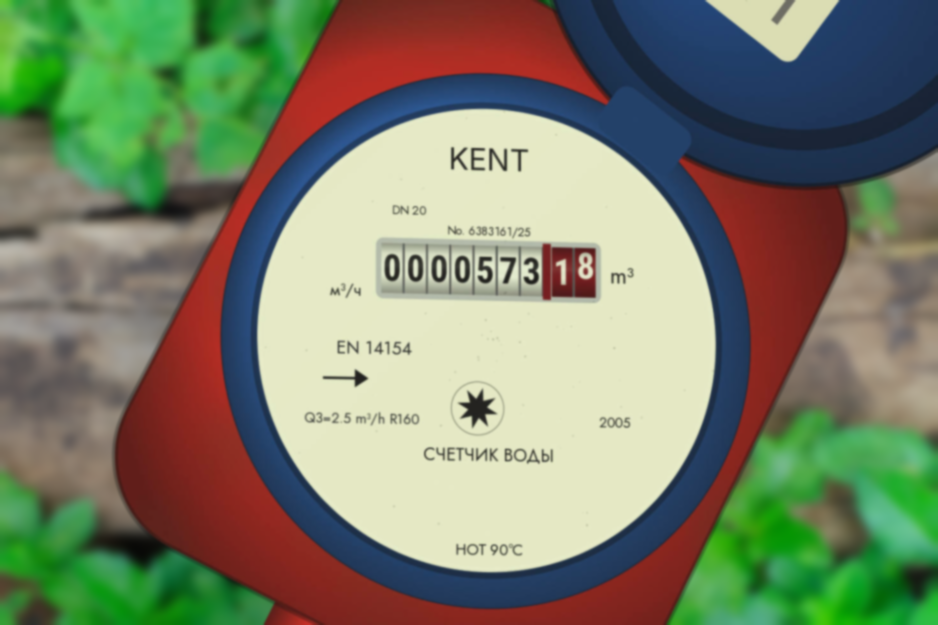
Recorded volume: 573.18; m³
